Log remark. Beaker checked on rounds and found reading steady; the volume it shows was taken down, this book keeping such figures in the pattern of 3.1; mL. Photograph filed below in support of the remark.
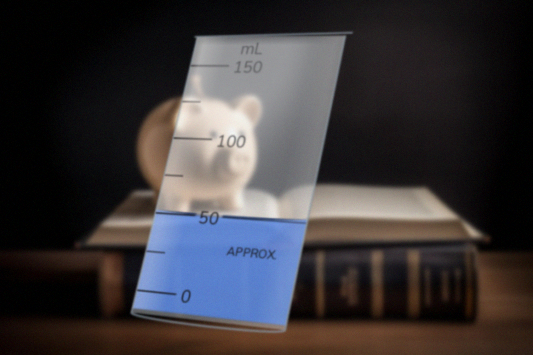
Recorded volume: 50; mL
